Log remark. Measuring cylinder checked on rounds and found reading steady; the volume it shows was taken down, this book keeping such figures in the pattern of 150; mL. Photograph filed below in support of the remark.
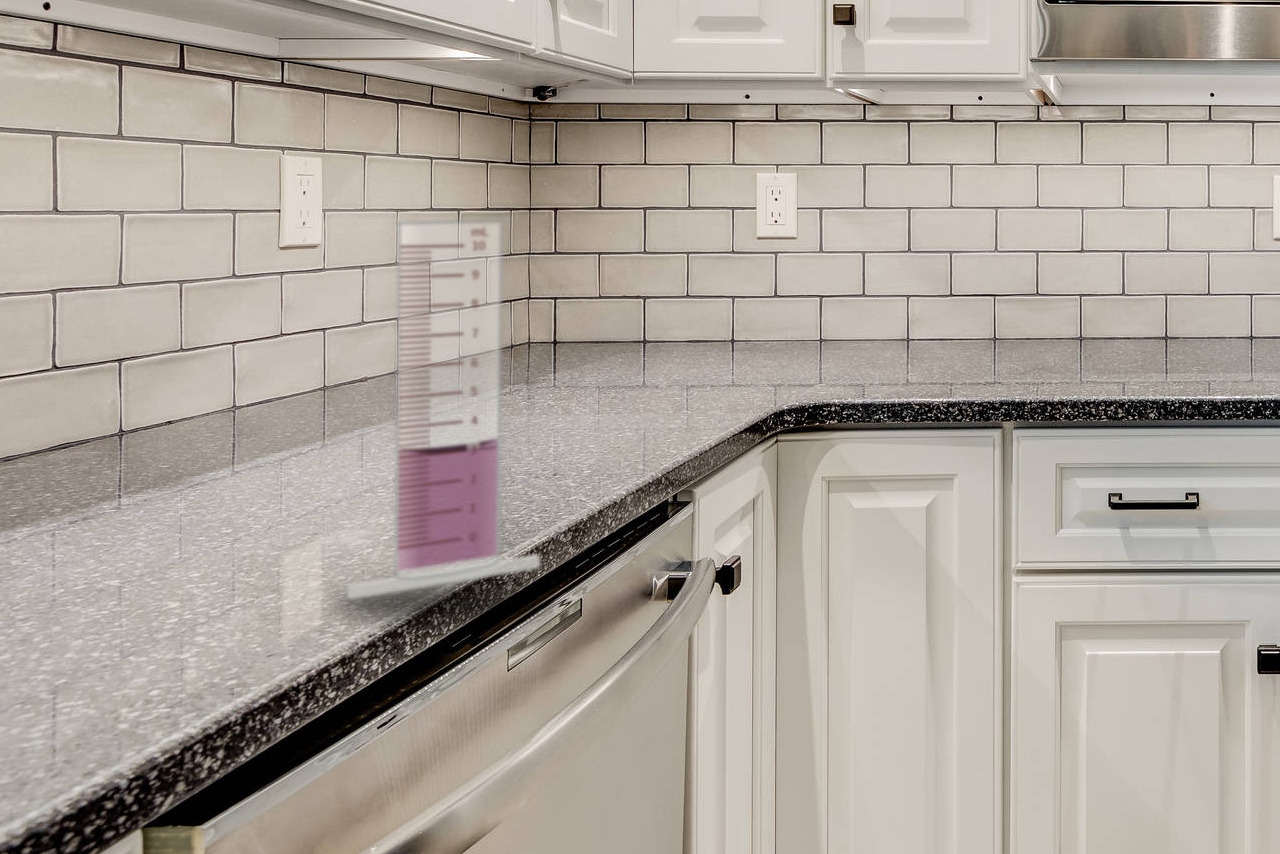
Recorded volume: 3; mL
